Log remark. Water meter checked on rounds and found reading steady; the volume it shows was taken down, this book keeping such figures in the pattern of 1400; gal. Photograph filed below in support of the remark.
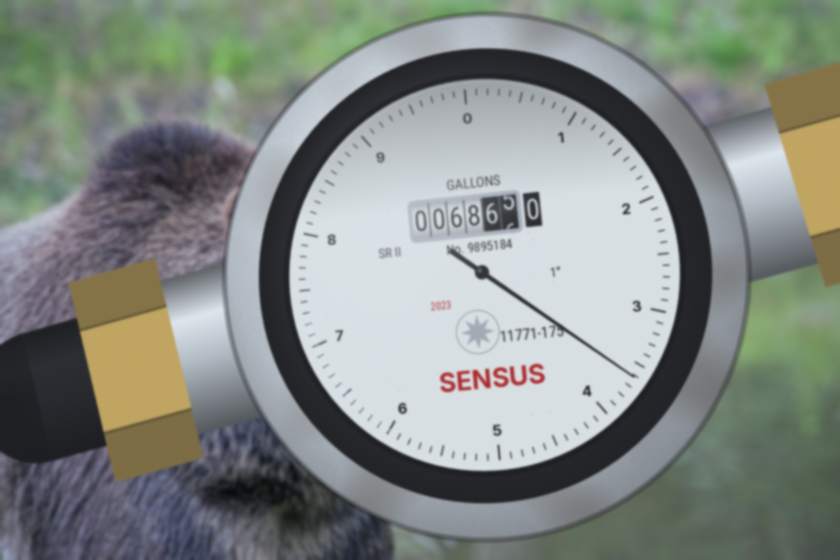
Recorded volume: 68653.6; gal
